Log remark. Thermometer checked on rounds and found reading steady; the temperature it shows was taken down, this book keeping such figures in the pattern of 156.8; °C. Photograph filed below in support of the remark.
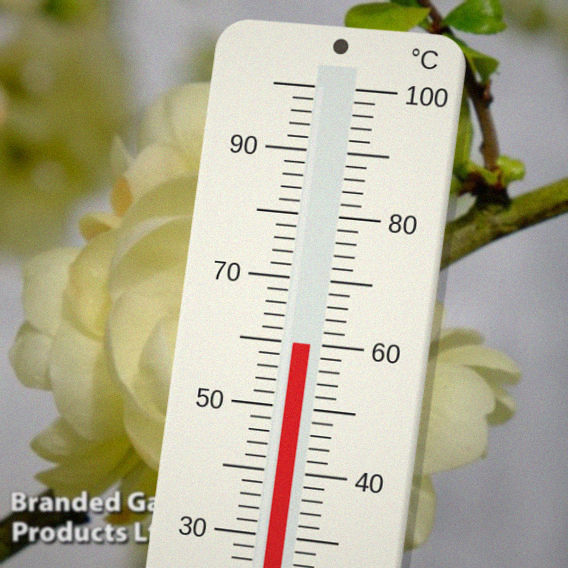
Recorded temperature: 60; °C
